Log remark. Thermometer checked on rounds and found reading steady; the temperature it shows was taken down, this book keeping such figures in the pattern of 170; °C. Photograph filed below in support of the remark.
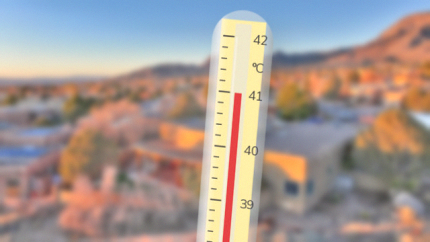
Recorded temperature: 41; °C
